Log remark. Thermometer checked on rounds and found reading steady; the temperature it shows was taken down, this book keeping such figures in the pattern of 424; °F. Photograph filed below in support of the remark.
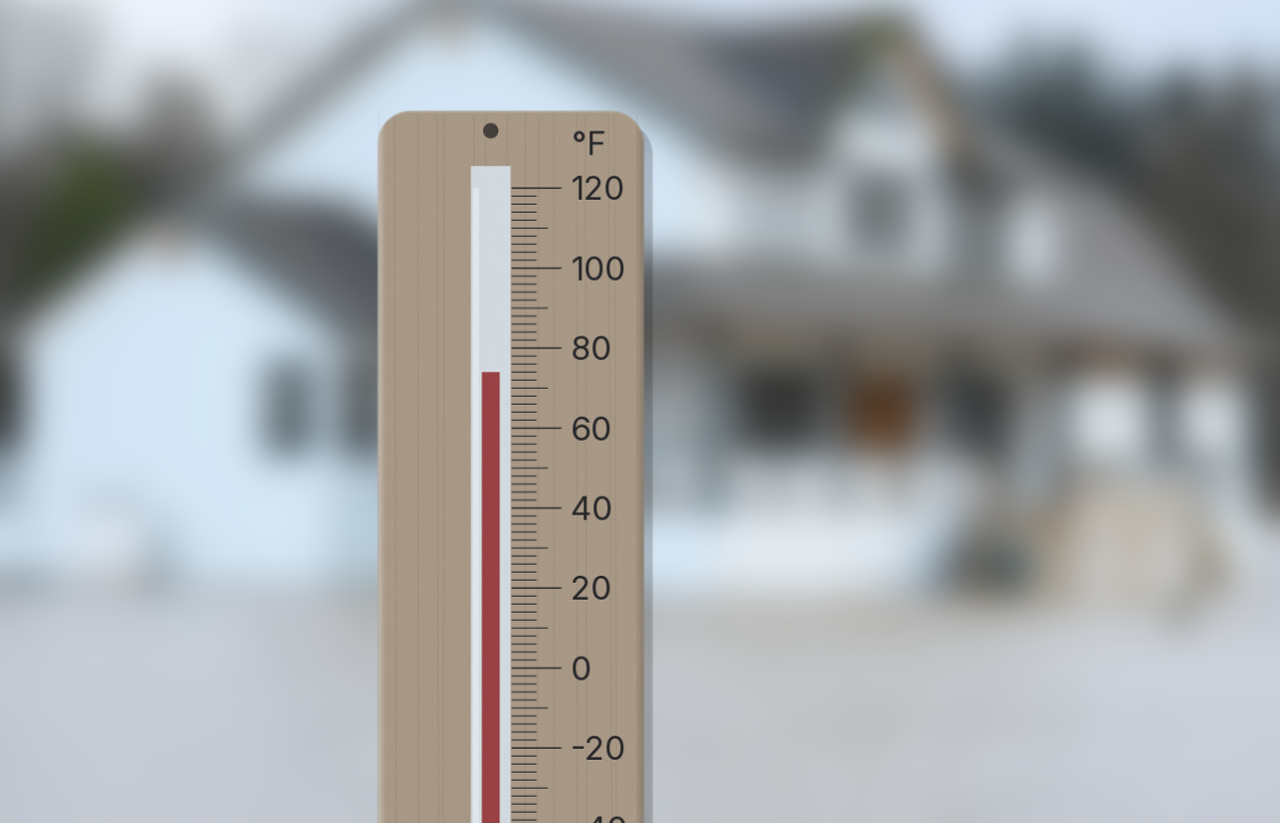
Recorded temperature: 74; °F
